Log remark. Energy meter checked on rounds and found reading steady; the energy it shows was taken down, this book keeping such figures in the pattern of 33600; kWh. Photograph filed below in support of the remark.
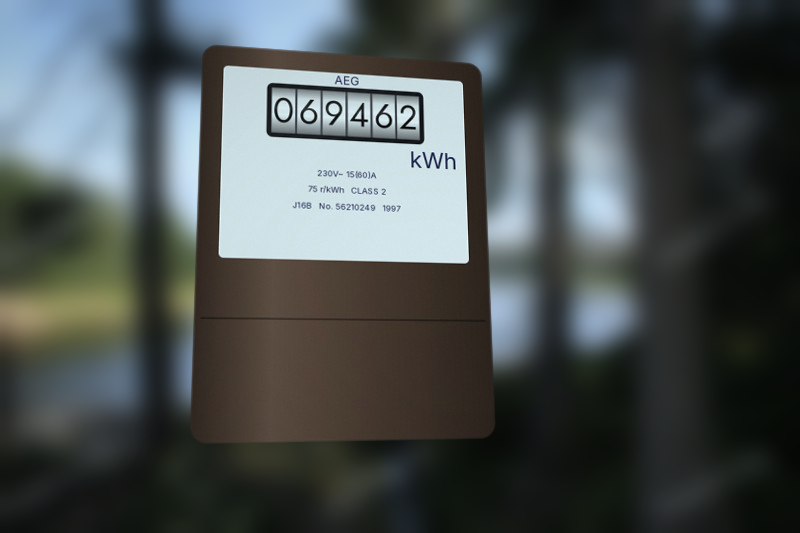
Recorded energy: 69462; kWh
